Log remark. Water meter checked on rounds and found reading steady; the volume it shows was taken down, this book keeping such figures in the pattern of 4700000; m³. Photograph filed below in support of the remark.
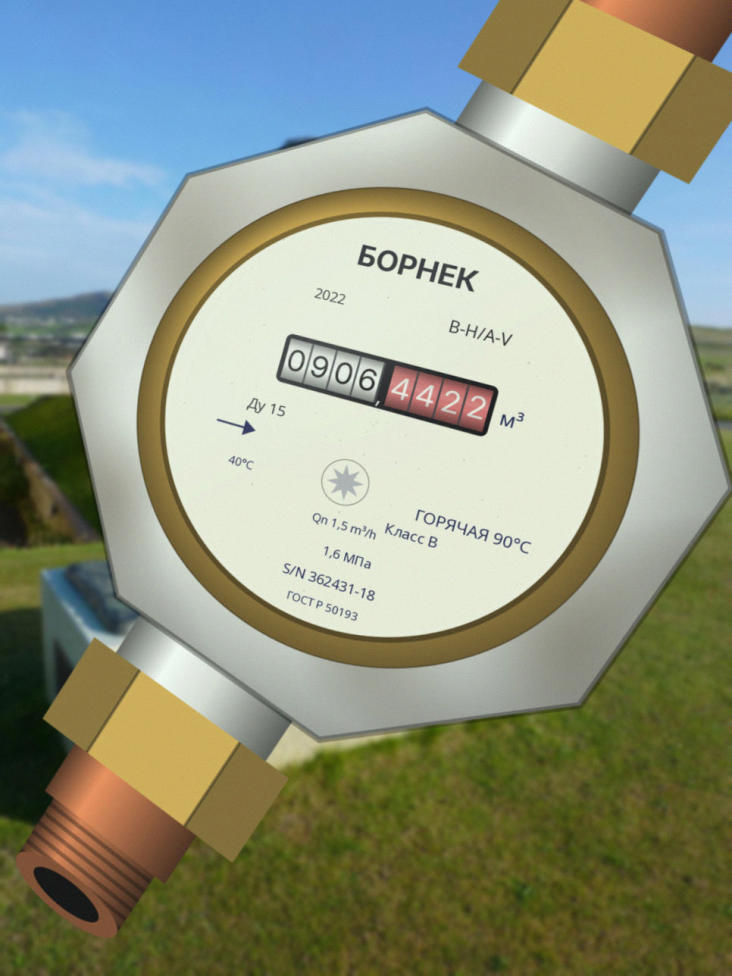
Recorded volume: 906.4422; m³
